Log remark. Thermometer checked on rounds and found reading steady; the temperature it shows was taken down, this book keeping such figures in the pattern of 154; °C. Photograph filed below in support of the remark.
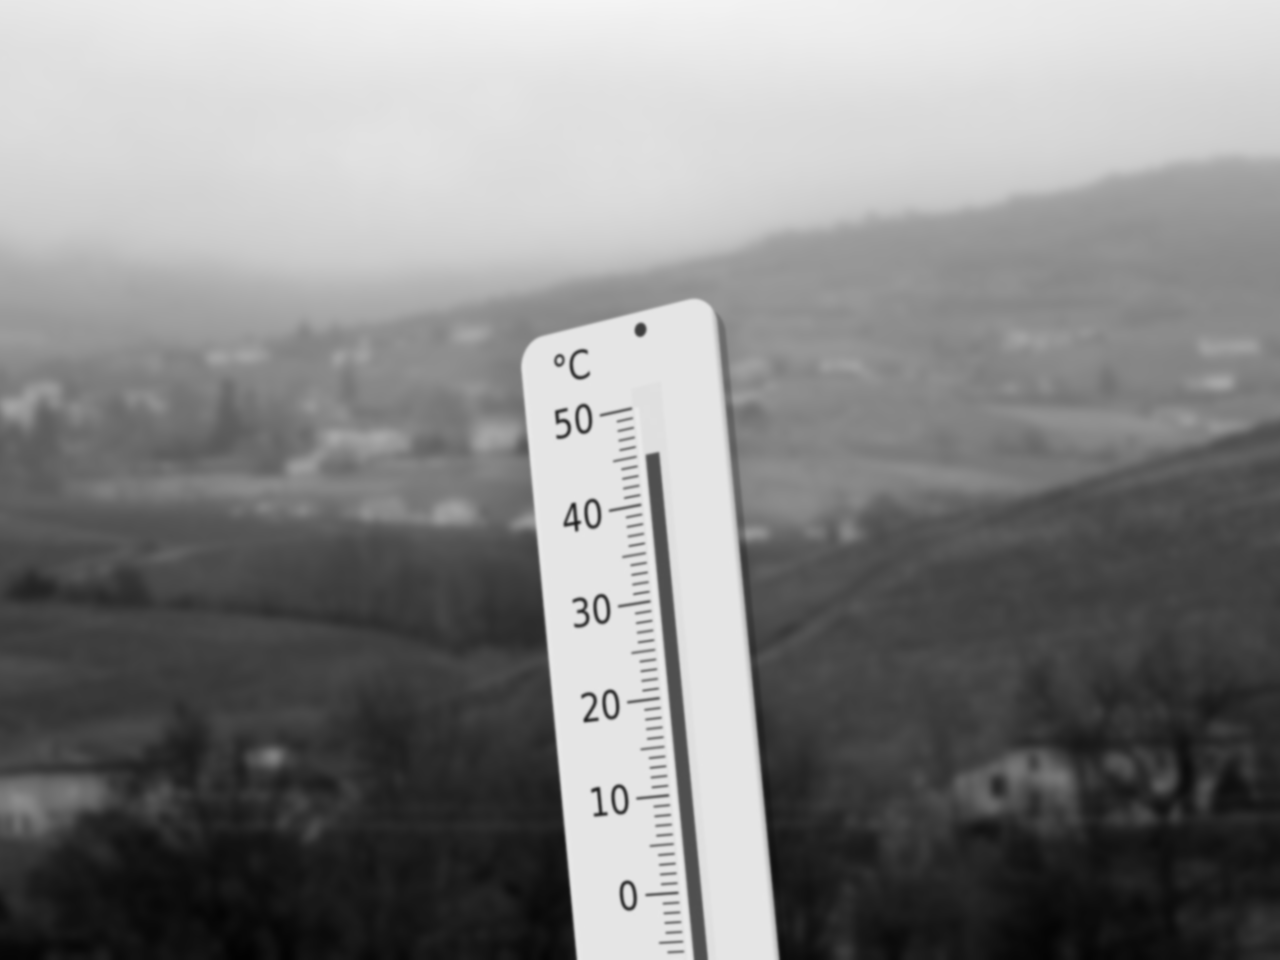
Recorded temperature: 45; °C
